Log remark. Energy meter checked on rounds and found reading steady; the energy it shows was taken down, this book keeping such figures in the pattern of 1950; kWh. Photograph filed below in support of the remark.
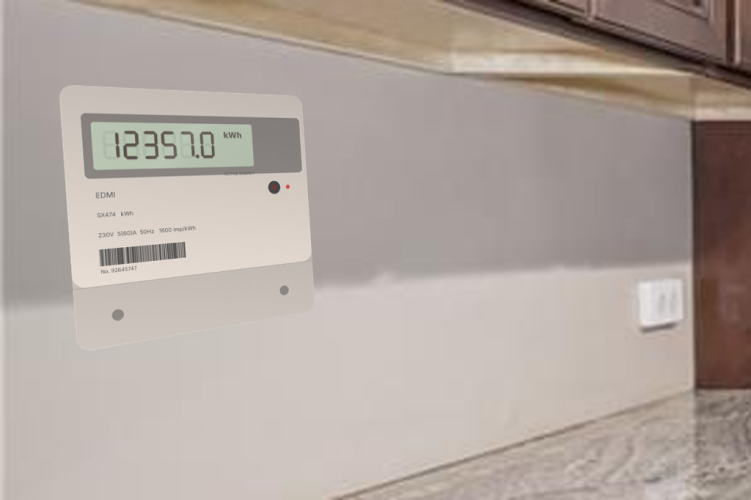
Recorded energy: 12357.0; kWh
